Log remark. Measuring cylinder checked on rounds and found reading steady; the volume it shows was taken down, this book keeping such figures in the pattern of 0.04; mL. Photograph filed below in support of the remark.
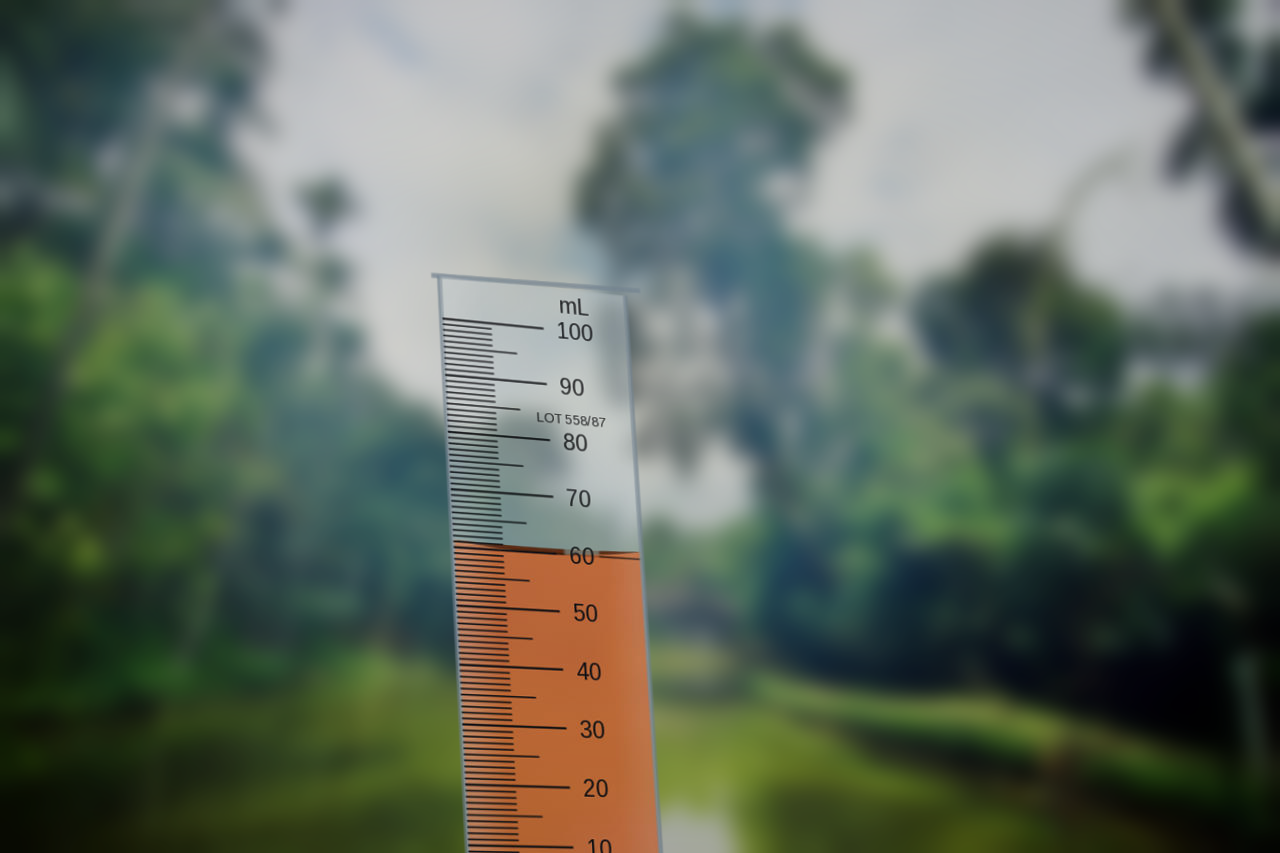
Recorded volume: 60; mL
